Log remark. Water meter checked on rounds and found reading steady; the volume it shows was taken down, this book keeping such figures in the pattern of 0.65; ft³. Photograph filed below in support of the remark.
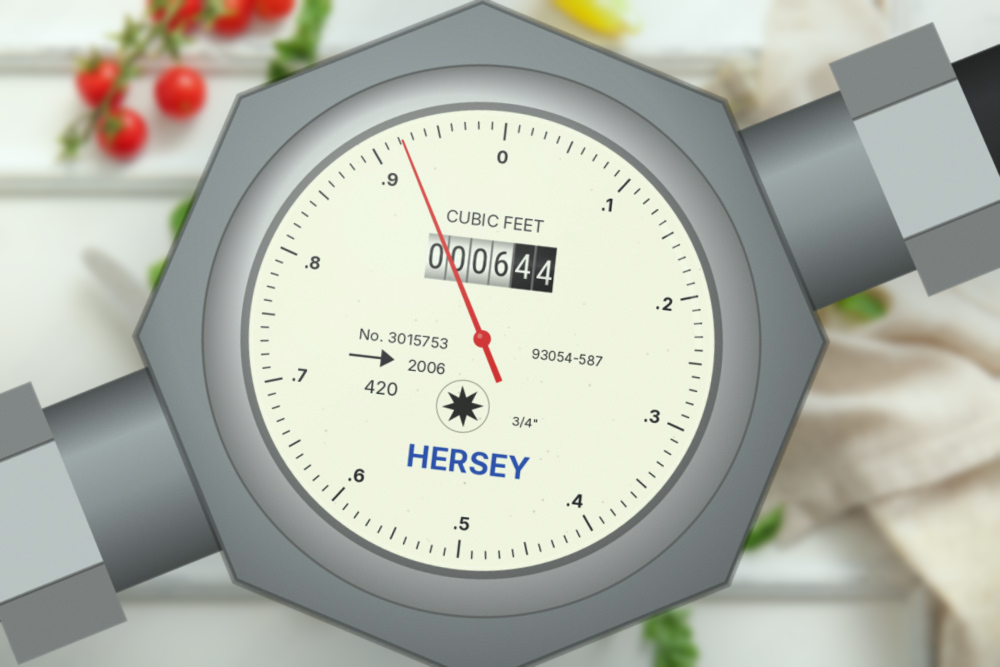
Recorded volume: 643.92; ft³
